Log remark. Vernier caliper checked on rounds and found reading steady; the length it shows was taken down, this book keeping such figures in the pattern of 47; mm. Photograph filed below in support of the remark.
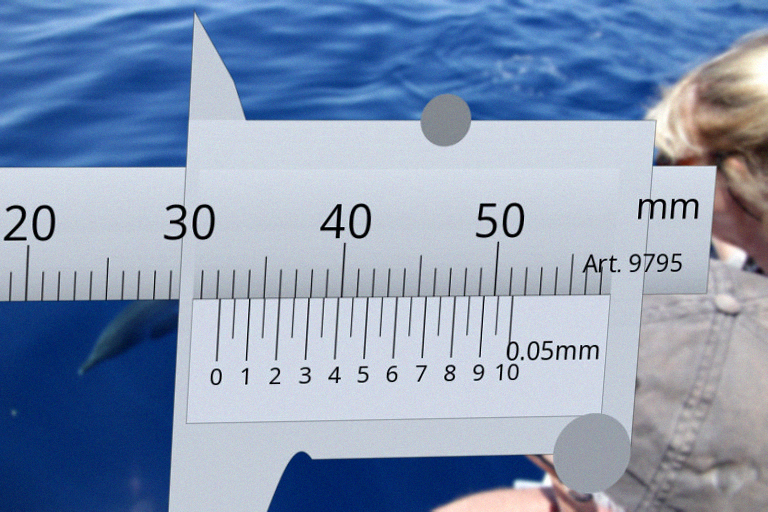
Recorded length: 32.2; mm
